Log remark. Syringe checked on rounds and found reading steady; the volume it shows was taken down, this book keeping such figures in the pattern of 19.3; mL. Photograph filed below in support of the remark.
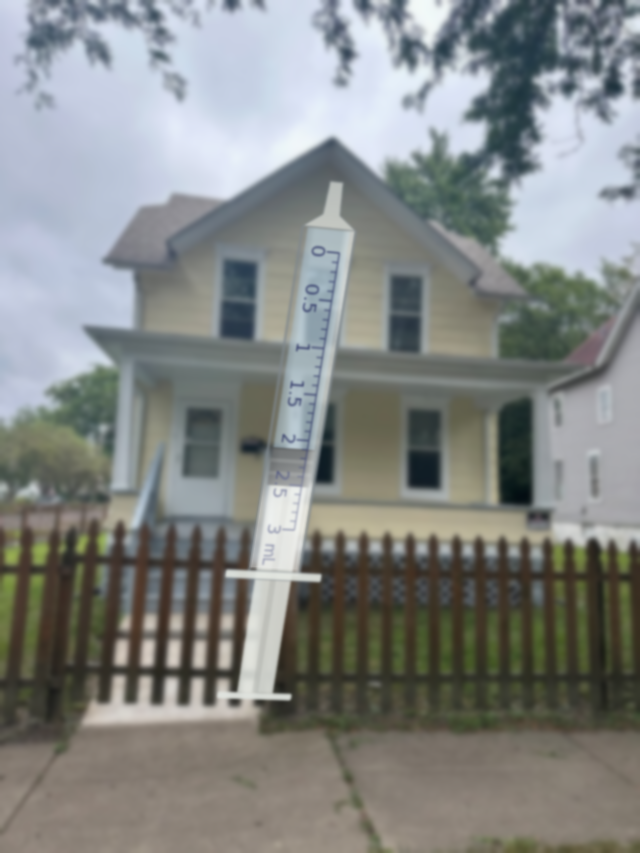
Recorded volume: 2.1; mL
